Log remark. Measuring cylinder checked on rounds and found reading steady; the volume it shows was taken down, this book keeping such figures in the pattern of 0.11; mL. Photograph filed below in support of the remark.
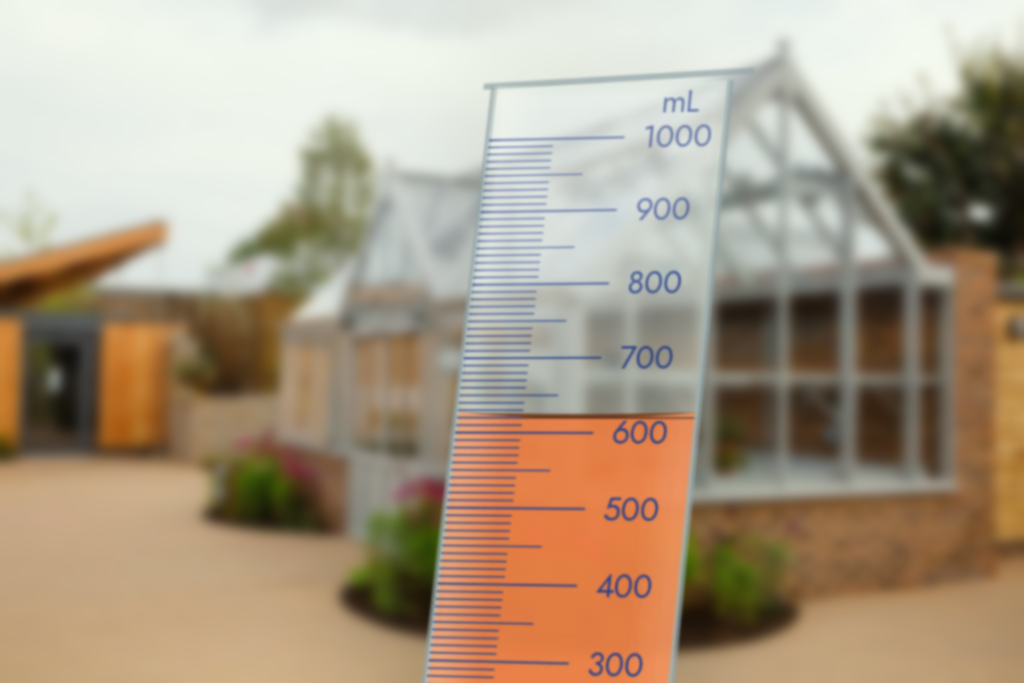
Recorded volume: 620; mL
